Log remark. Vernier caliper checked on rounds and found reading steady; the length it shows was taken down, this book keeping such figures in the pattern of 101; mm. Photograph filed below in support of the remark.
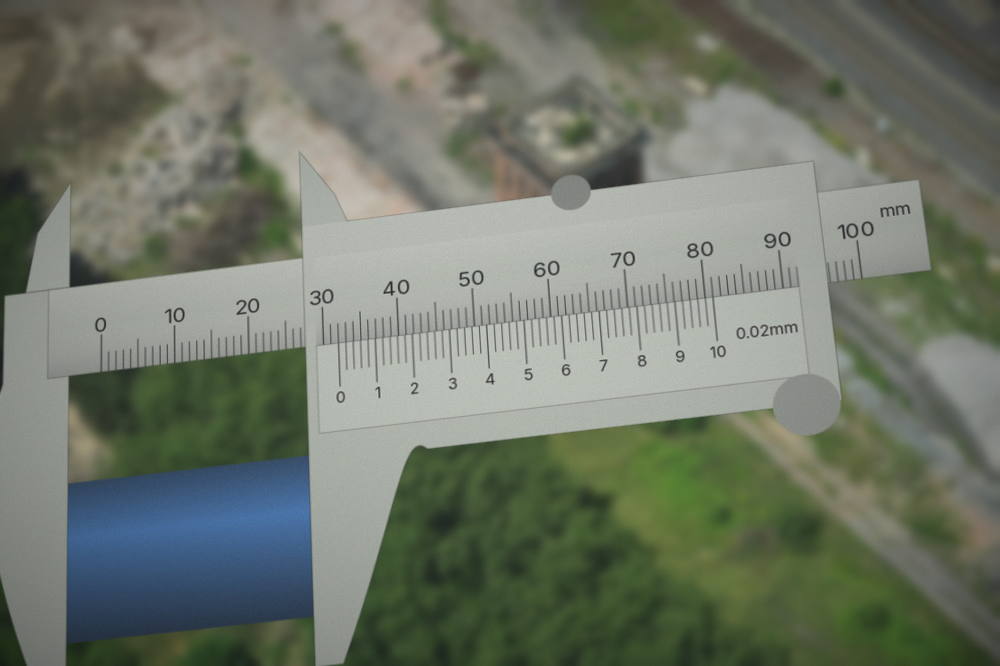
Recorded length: 32.0; mm
